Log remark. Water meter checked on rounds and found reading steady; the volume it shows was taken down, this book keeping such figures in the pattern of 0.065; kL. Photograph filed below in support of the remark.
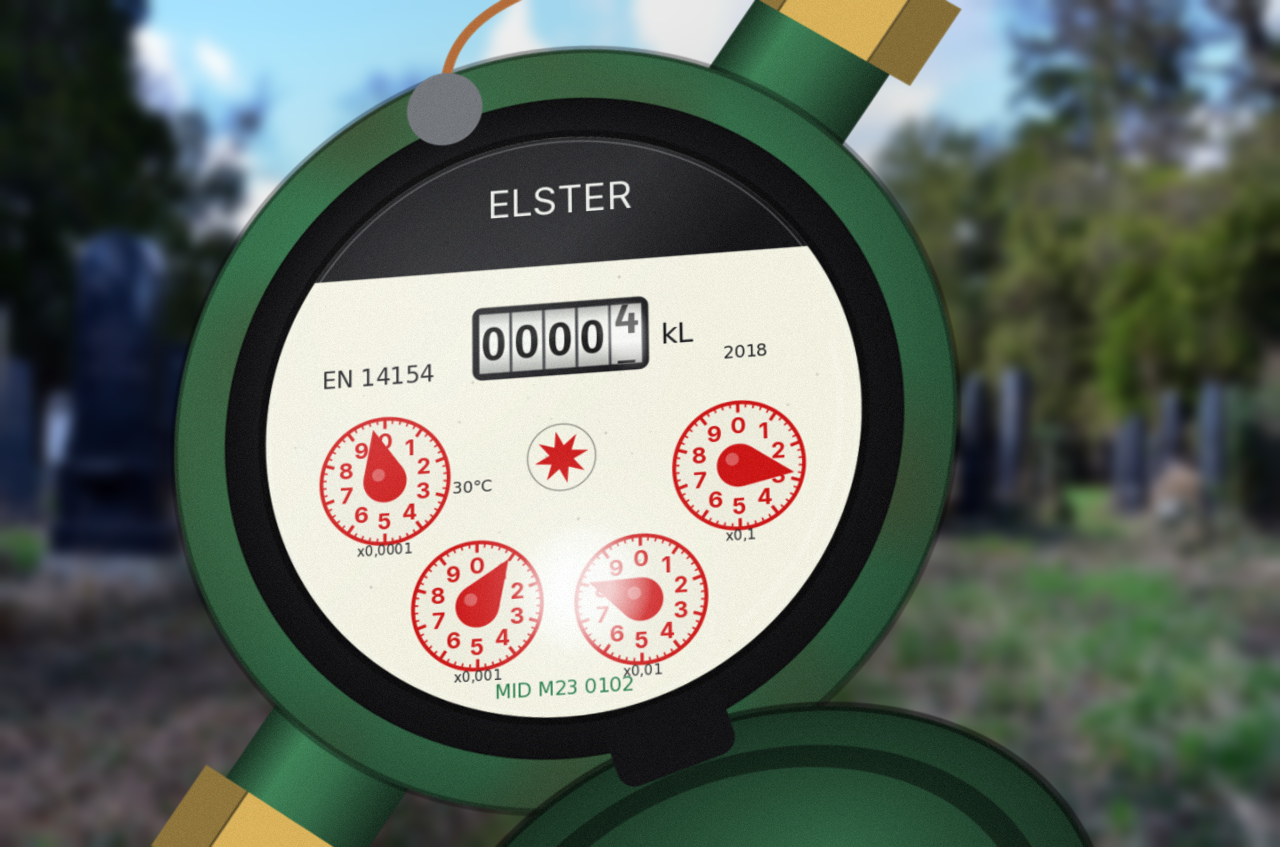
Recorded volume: 4.2809; kL
